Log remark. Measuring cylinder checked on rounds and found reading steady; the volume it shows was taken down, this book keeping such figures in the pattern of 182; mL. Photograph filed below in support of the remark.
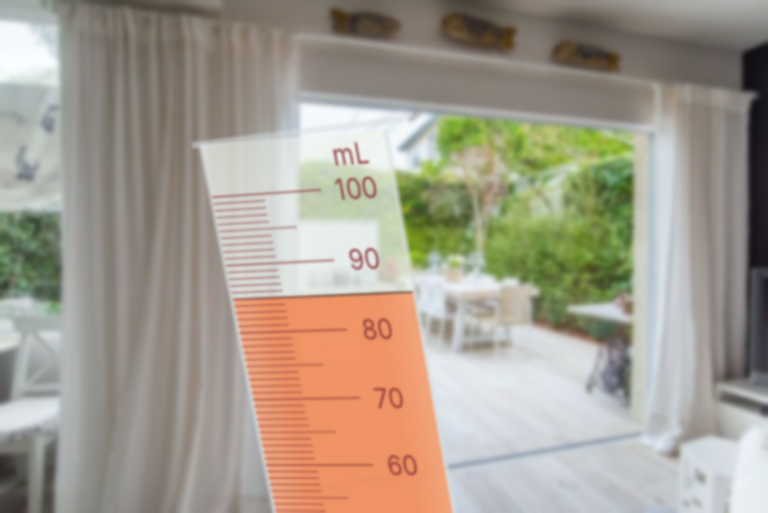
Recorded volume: 85; mL
